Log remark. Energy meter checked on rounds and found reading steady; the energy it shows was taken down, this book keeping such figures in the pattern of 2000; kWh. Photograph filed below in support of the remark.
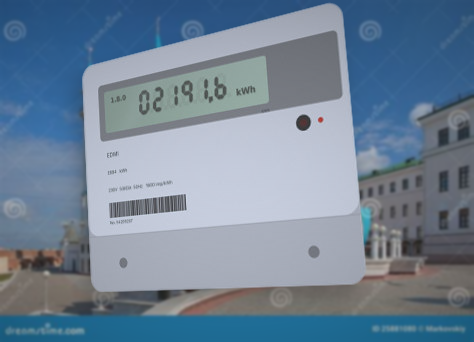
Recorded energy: 2191.6; kWh
